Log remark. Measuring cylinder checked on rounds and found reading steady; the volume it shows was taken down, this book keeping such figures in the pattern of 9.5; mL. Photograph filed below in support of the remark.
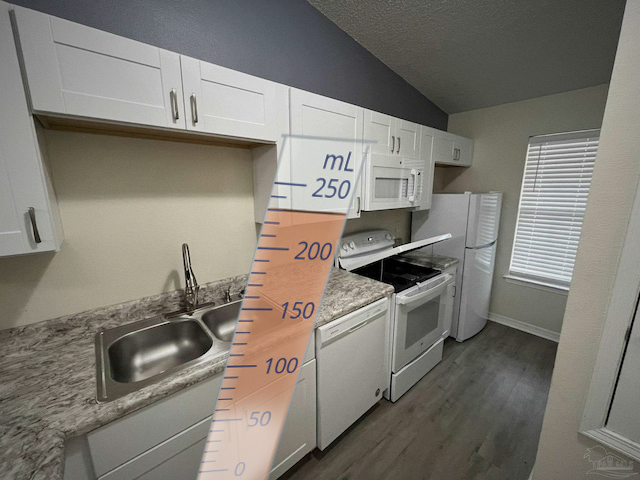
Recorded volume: 230; mL
